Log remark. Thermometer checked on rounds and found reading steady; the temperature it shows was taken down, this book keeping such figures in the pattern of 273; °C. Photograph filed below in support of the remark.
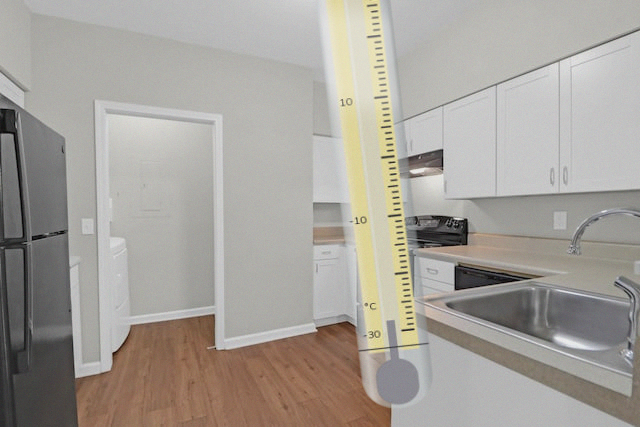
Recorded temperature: -28; °C
